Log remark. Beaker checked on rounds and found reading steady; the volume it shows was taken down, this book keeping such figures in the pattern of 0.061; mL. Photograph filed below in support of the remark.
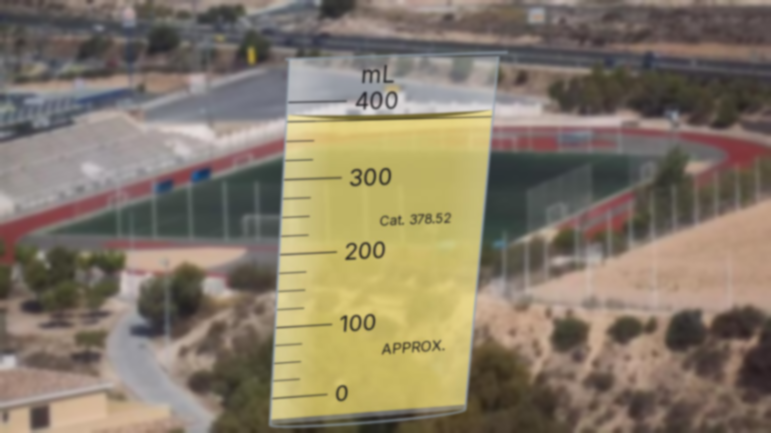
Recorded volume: 375; mL
